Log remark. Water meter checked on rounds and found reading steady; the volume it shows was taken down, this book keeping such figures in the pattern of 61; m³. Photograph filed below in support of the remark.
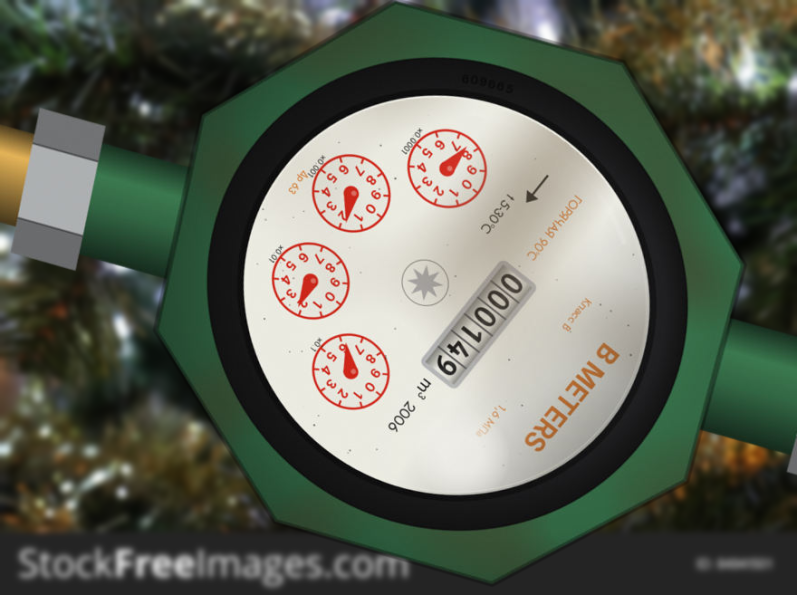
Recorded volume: 149.6217; m³
